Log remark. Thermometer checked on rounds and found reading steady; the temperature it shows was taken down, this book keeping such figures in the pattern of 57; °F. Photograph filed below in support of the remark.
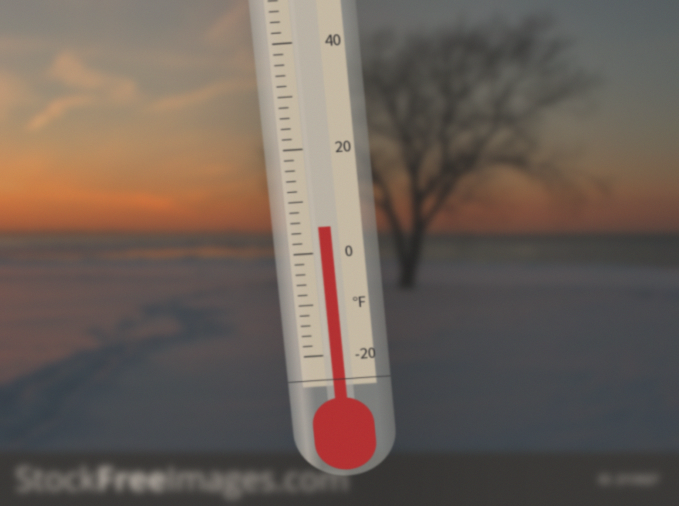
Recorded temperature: 5; °F
